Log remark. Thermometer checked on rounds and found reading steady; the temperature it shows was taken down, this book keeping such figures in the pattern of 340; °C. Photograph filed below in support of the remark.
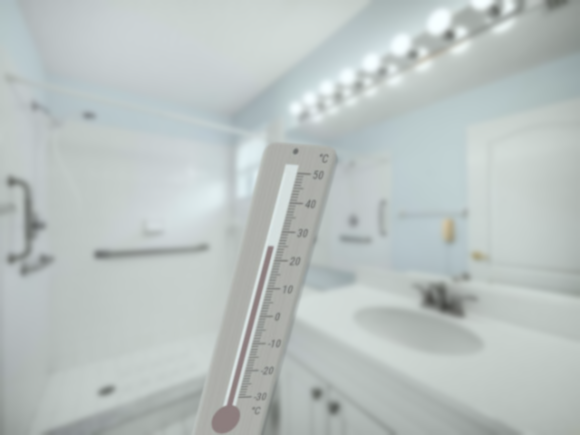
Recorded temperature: 25; °C
